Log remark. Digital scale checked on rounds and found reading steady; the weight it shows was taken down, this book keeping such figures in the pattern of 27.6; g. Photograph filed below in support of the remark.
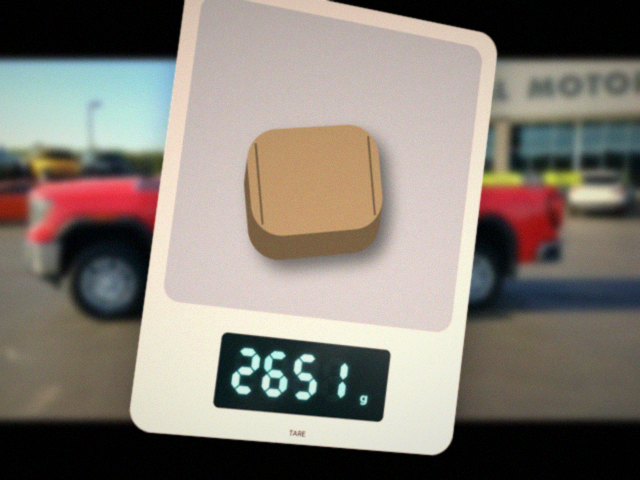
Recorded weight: 2651; g
